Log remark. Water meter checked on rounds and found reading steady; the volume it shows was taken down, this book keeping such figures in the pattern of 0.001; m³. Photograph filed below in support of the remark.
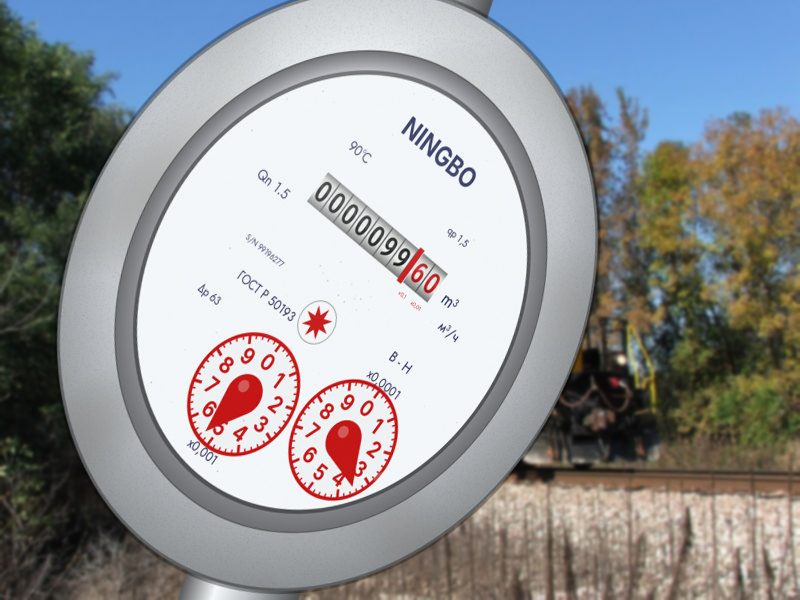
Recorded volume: 99.6053; m³
